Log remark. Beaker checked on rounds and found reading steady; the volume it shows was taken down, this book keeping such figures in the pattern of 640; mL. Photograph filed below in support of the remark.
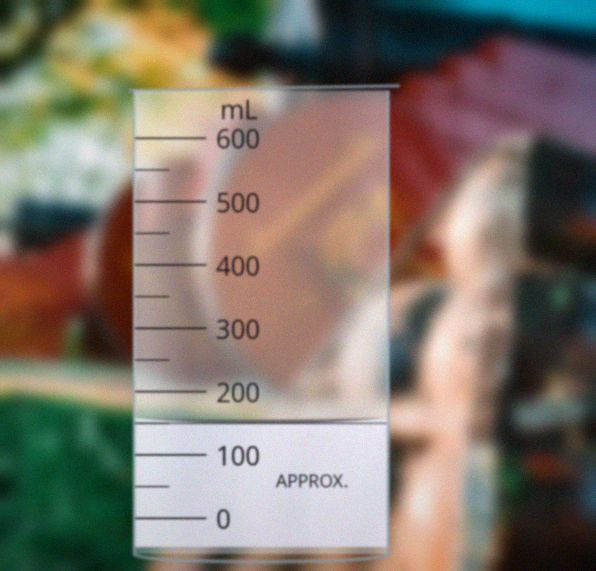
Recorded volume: 150; mL
